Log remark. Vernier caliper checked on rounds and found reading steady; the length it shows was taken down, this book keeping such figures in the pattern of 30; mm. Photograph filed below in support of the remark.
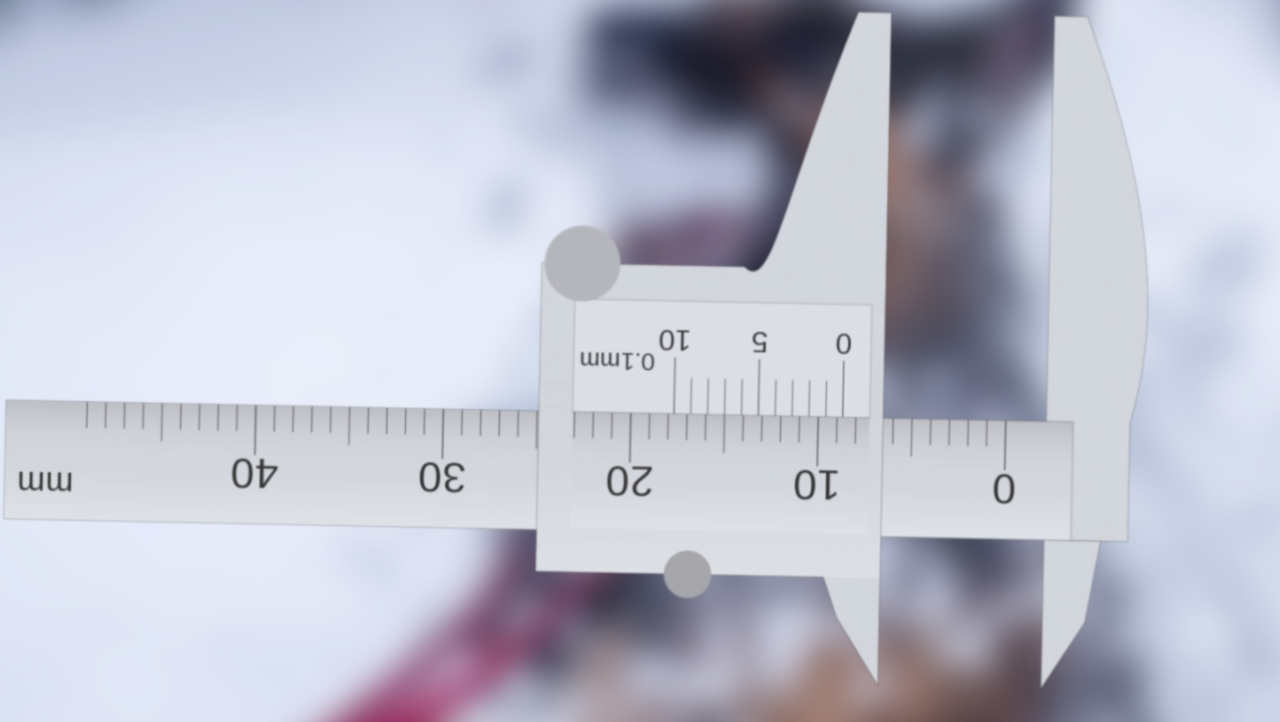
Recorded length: 8.7; mm
